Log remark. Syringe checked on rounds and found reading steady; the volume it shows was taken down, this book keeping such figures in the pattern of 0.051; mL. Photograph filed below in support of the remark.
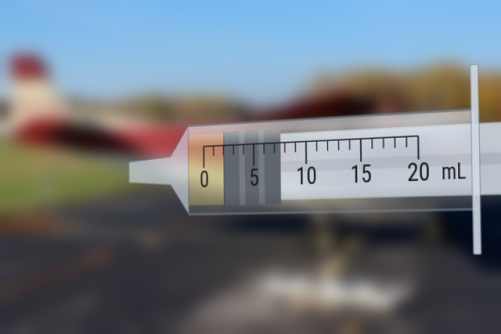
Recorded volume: 2; mL
